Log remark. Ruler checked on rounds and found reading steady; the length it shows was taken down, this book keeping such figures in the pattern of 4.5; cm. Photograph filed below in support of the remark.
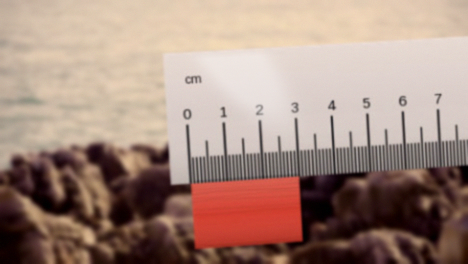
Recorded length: 3; cm
